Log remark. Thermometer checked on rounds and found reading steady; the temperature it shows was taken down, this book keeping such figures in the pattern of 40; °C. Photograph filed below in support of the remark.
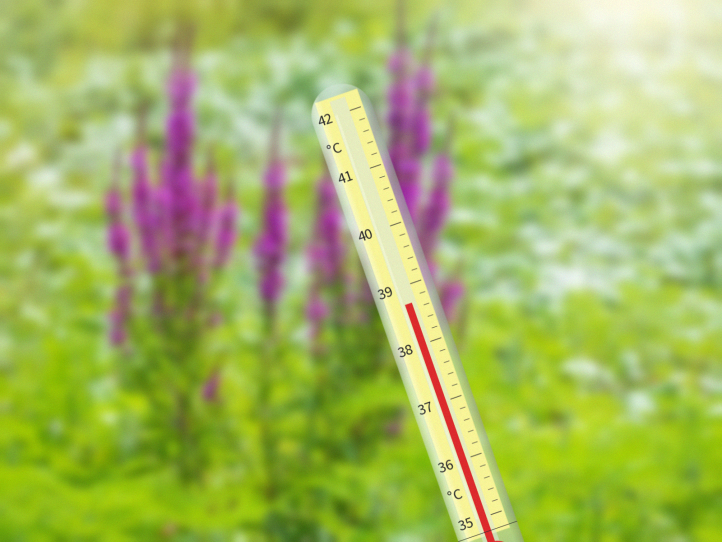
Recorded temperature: 38.7; °C
